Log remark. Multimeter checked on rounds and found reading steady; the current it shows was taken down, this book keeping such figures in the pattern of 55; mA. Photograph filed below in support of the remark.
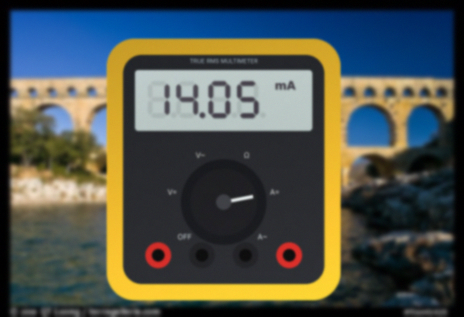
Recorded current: 14.05; mA
